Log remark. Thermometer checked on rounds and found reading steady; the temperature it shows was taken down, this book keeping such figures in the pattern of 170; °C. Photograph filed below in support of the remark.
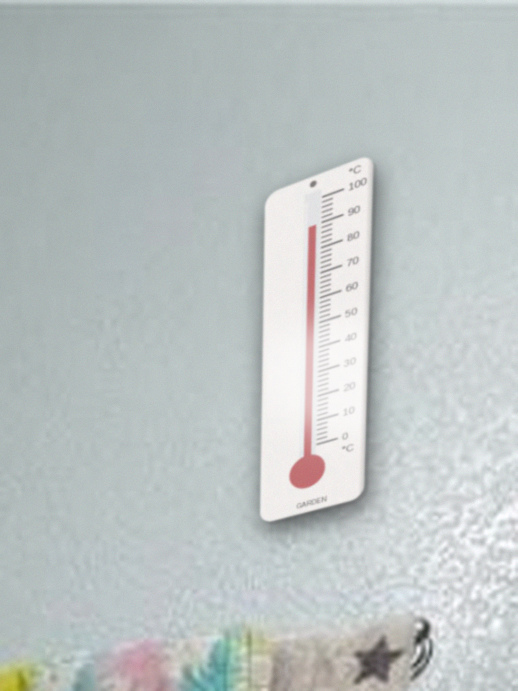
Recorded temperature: 90; °C
